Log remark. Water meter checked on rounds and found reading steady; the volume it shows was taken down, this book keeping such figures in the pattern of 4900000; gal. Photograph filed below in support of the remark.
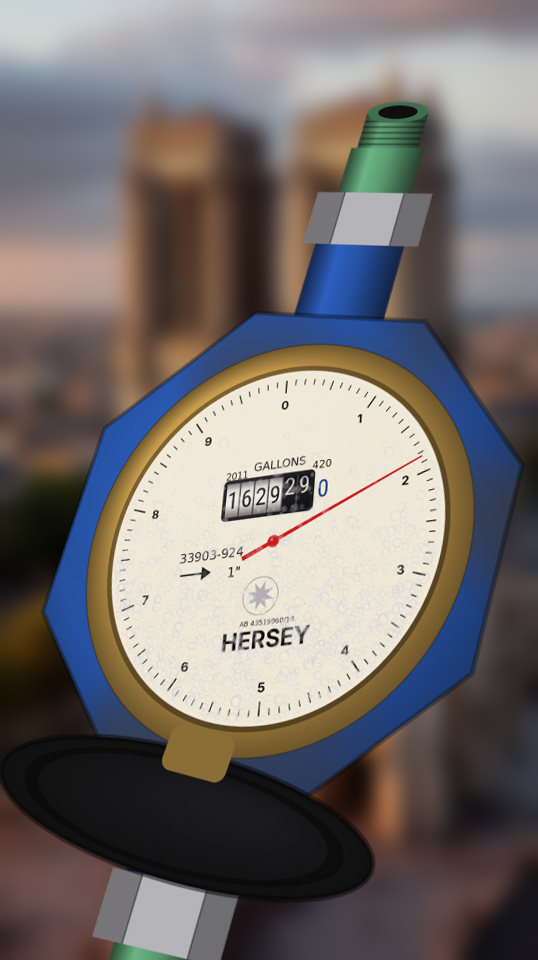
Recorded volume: 1629291.8; gal
